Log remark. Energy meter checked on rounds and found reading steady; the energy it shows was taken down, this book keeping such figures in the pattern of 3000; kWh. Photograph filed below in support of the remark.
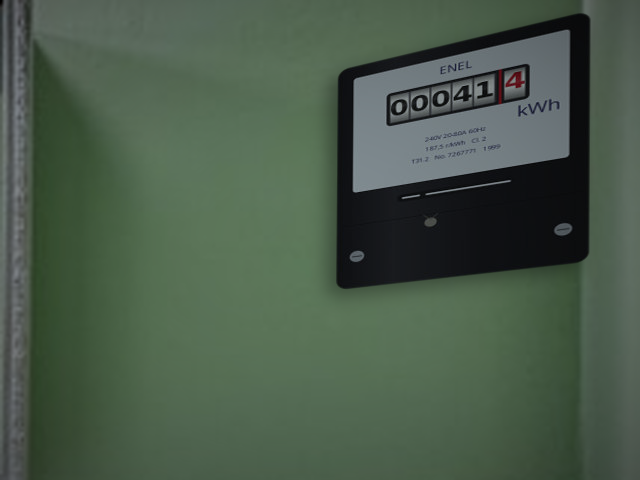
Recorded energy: 41.4; kWh
